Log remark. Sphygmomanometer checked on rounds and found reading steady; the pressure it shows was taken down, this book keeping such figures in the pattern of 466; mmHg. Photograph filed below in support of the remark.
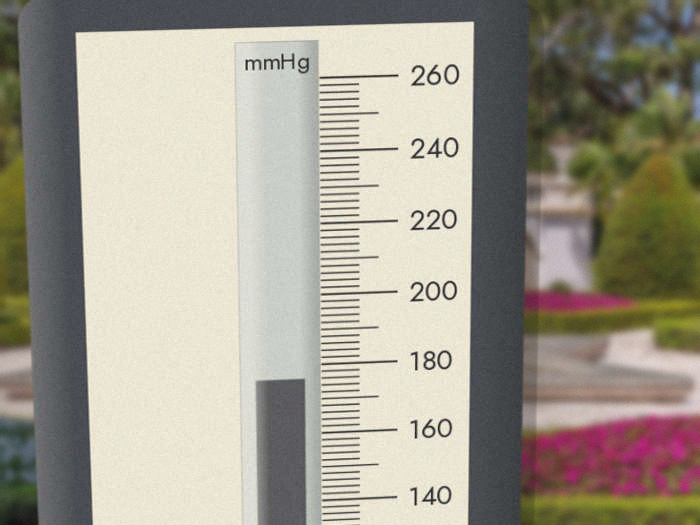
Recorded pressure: 176; mmHg
